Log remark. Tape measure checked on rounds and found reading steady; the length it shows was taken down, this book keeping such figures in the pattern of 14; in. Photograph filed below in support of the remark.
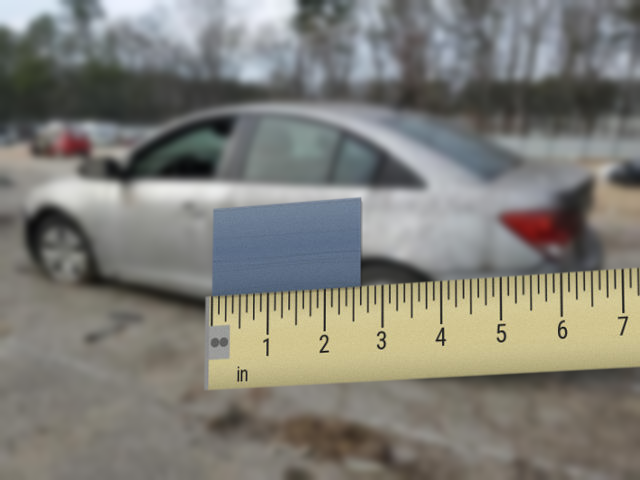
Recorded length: 2.625; in
